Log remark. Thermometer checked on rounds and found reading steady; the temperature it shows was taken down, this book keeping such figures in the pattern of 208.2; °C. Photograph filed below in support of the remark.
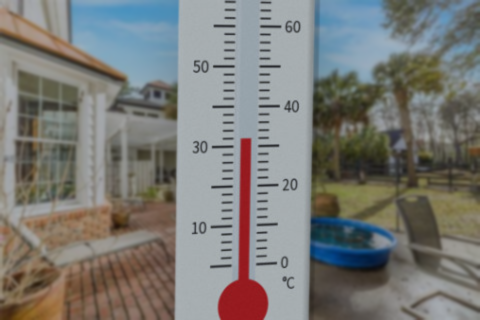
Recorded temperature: 32; °C
